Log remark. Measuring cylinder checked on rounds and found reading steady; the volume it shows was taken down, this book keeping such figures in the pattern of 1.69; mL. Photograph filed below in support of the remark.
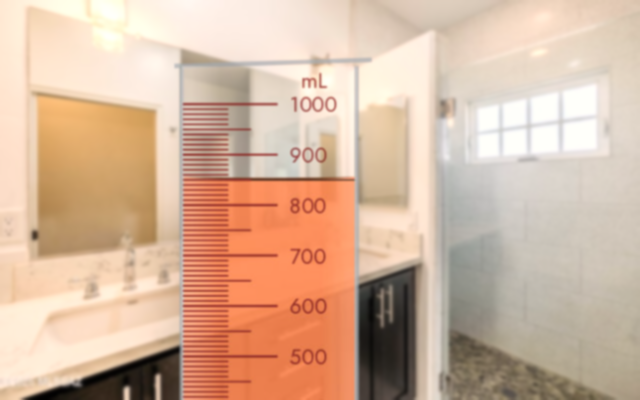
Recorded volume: 850; mL
